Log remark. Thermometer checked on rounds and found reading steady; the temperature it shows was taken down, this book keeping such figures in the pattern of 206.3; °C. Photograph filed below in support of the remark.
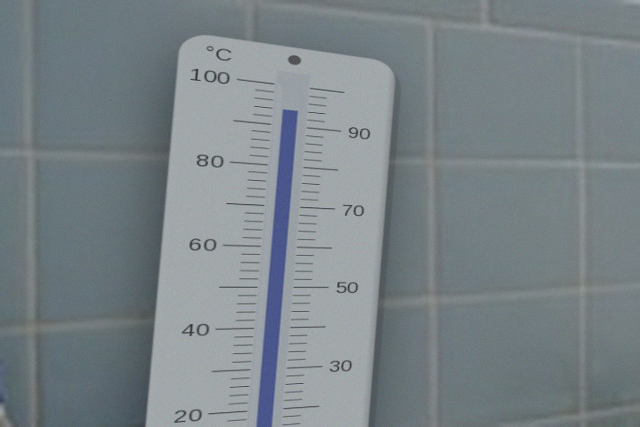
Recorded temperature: 94; °C
